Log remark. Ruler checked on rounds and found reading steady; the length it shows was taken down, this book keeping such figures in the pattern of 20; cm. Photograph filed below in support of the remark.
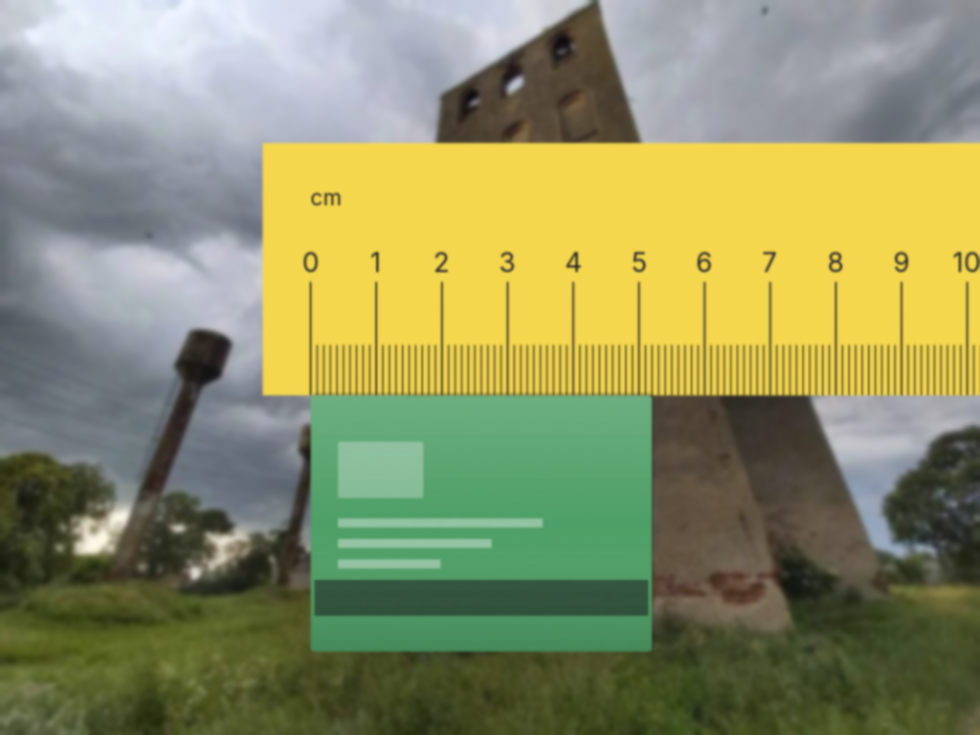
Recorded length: 5.2; cm
